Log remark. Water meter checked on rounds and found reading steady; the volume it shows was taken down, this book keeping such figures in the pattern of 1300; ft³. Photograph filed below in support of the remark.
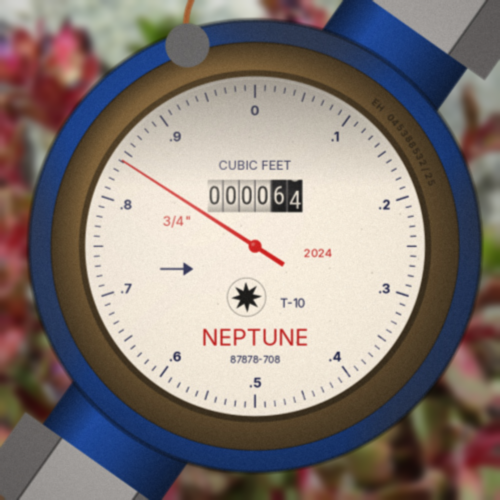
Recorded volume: 63.84; ft³
